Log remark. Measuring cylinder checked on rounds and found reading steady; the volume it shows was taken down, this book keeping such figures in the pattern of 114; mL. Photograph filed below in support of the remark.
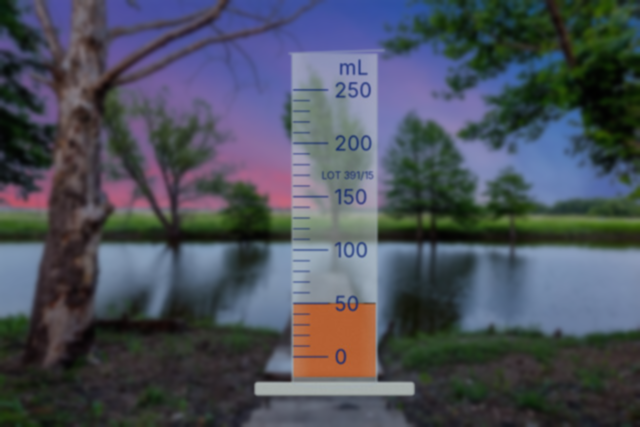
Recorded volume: 50; mL
